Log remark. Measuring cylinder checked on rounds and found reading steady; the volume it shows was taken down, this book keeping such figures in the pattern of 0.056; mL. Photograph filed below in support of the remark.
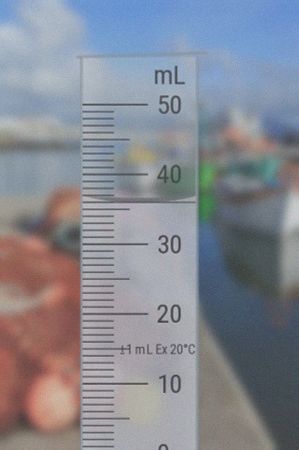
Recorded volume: 36; mL
